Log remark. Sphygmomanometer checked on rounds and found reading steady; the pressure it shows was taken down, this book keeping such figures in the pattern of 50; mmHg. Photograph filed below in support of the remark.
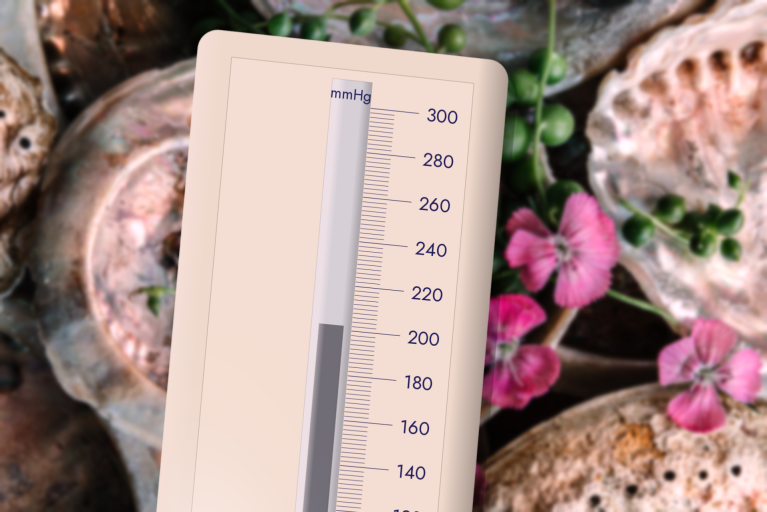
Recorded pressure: 202; mmHg
